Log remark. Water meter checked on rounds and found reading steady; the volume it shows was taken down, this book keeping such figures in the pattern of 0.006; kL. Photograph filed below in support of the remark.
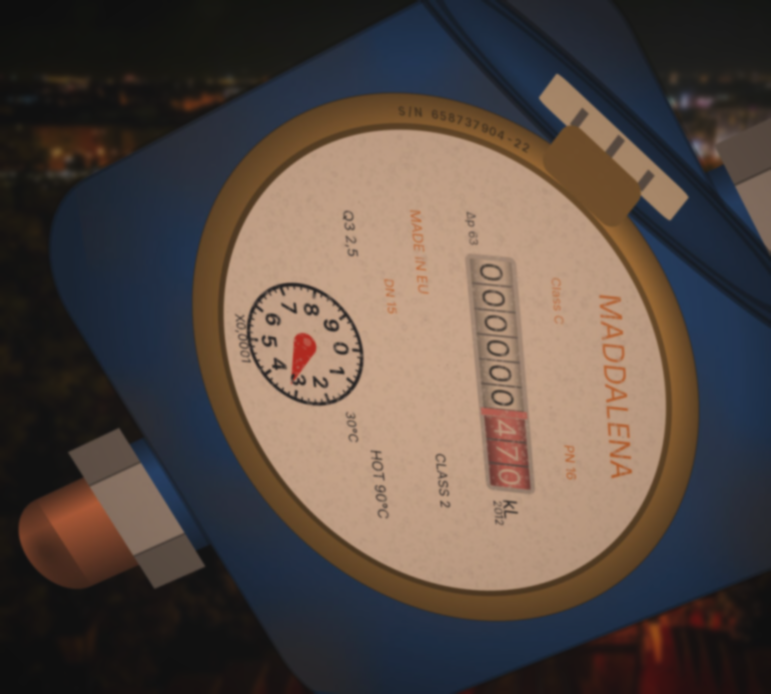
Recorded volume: 0.4703; kL
